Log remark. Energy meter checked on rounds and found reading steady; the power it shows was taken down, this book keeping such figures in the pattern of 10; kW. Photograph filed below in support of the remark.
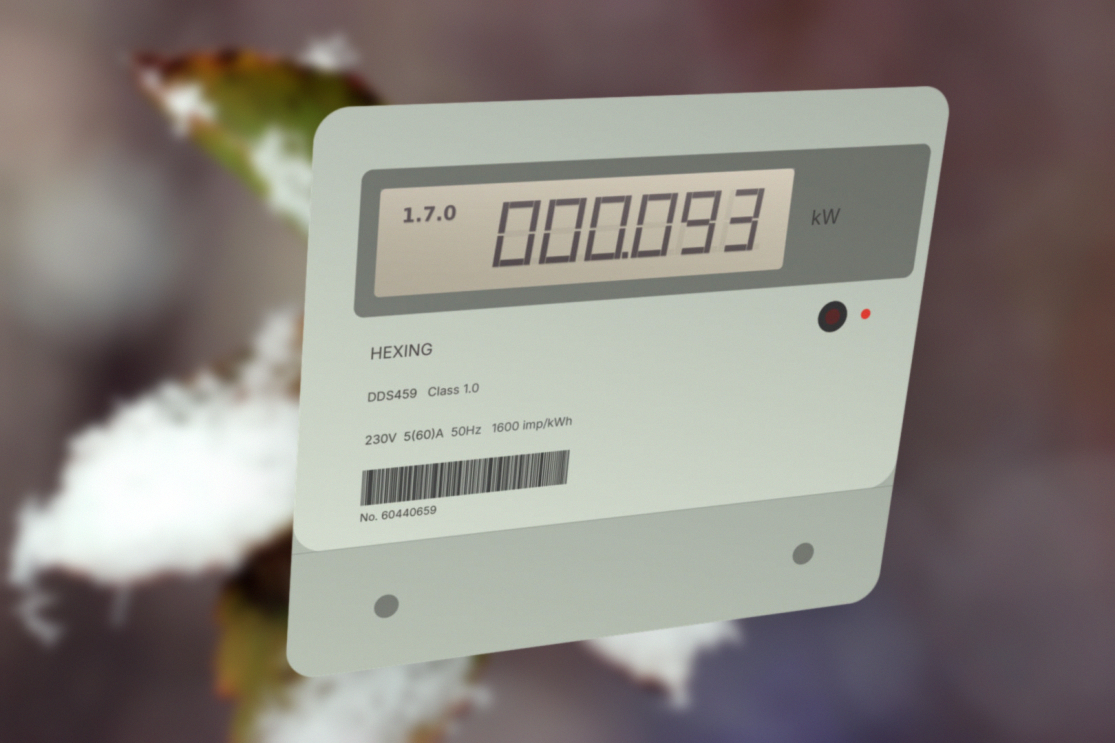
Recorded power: 0.093; kW
